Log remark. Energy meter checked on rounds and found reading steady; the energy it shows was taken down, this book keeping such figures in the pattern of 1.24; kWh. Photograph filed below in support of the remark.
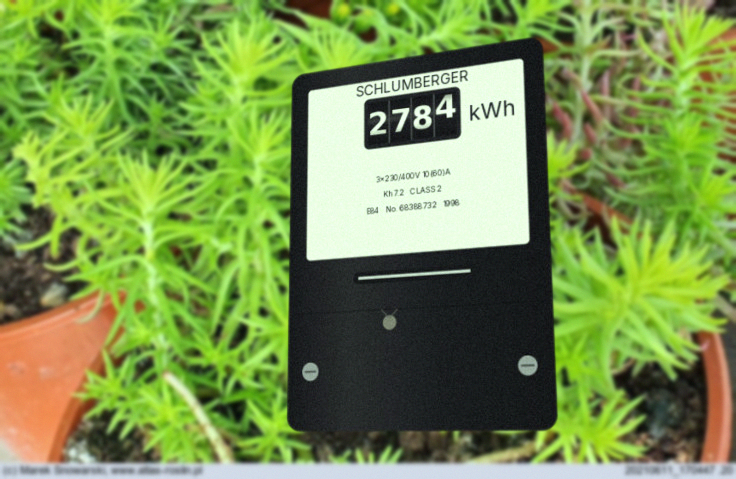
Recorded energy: 2784; kWh
